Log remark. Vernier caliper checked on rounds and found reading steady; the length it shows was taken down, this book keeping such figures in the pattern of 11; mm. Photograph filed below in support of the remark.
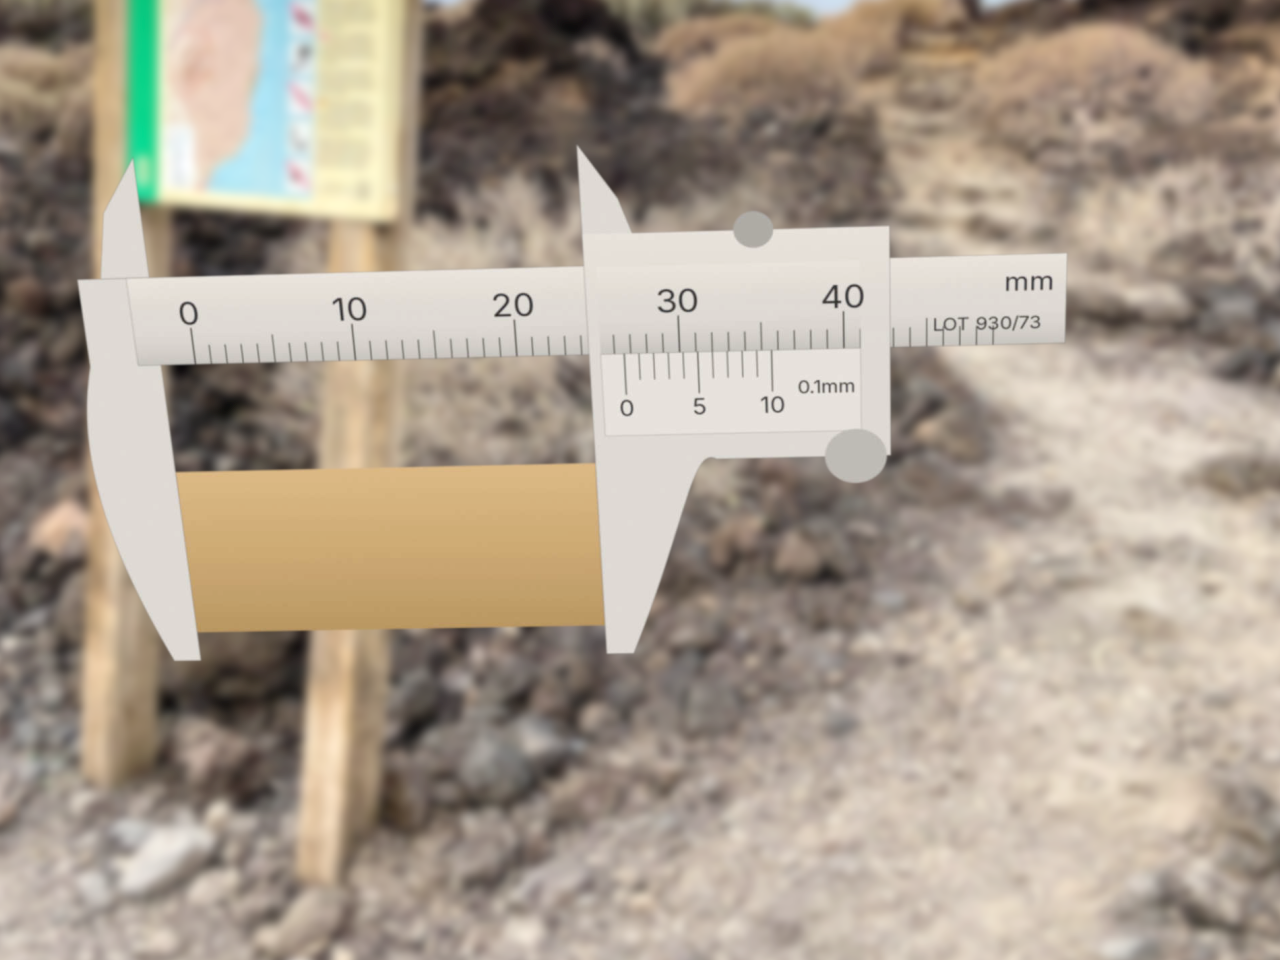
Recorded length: 26.6; mm
